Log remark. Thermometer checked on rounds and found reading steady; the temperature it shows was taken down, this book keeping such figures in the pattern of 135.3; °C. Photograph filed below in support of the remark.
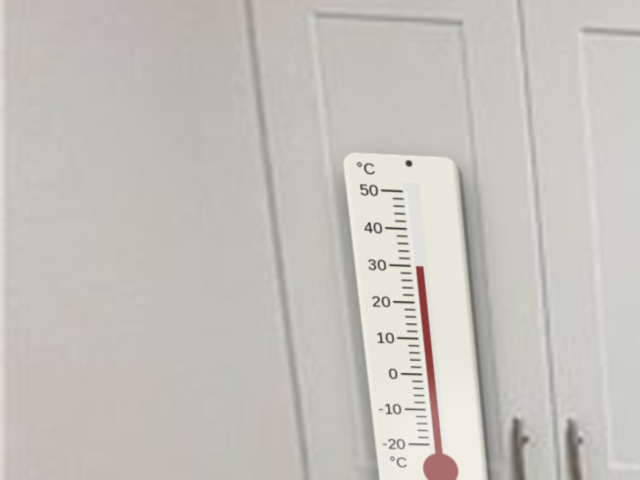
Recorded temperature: 30; °C
